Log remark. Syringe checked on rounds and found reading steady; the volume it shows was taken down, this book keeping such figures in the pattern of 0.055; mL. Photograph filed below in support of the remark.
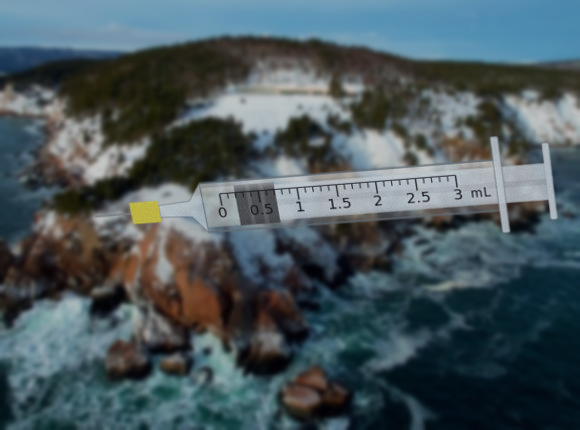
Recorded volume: 0.2; mL
